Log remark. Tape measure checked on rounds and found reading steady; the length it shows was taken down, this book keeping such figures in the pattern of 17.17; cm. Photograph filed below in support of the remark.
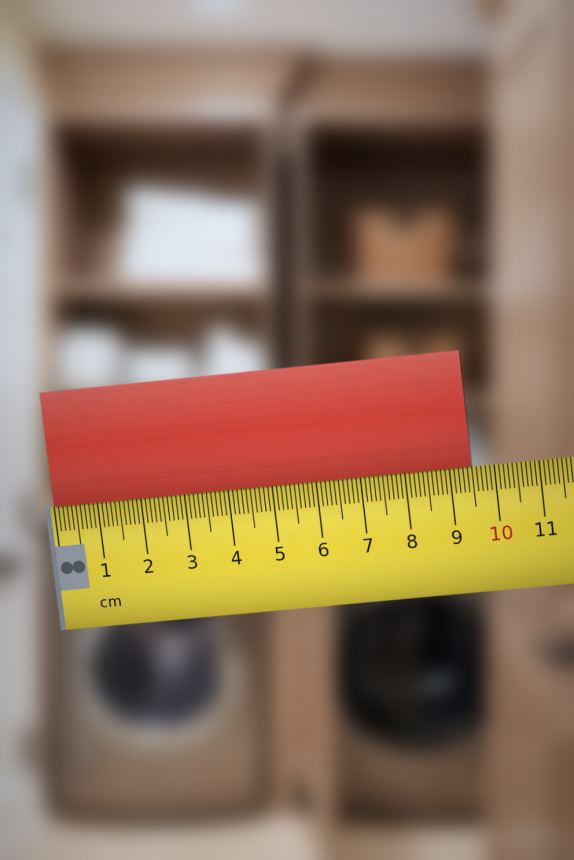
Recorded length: 9.5; cm
